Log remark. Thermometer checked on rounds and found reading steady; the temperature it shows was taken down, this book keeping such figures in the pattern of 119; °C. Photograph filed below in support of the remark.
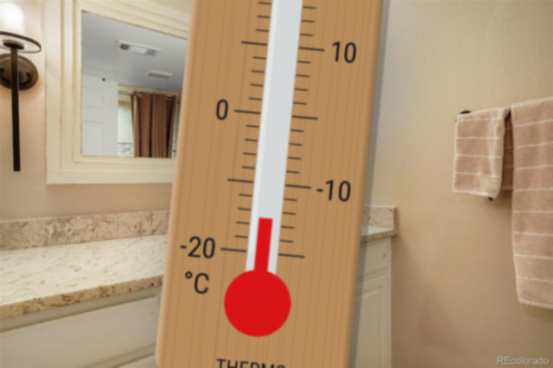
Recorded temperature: -15; °C
